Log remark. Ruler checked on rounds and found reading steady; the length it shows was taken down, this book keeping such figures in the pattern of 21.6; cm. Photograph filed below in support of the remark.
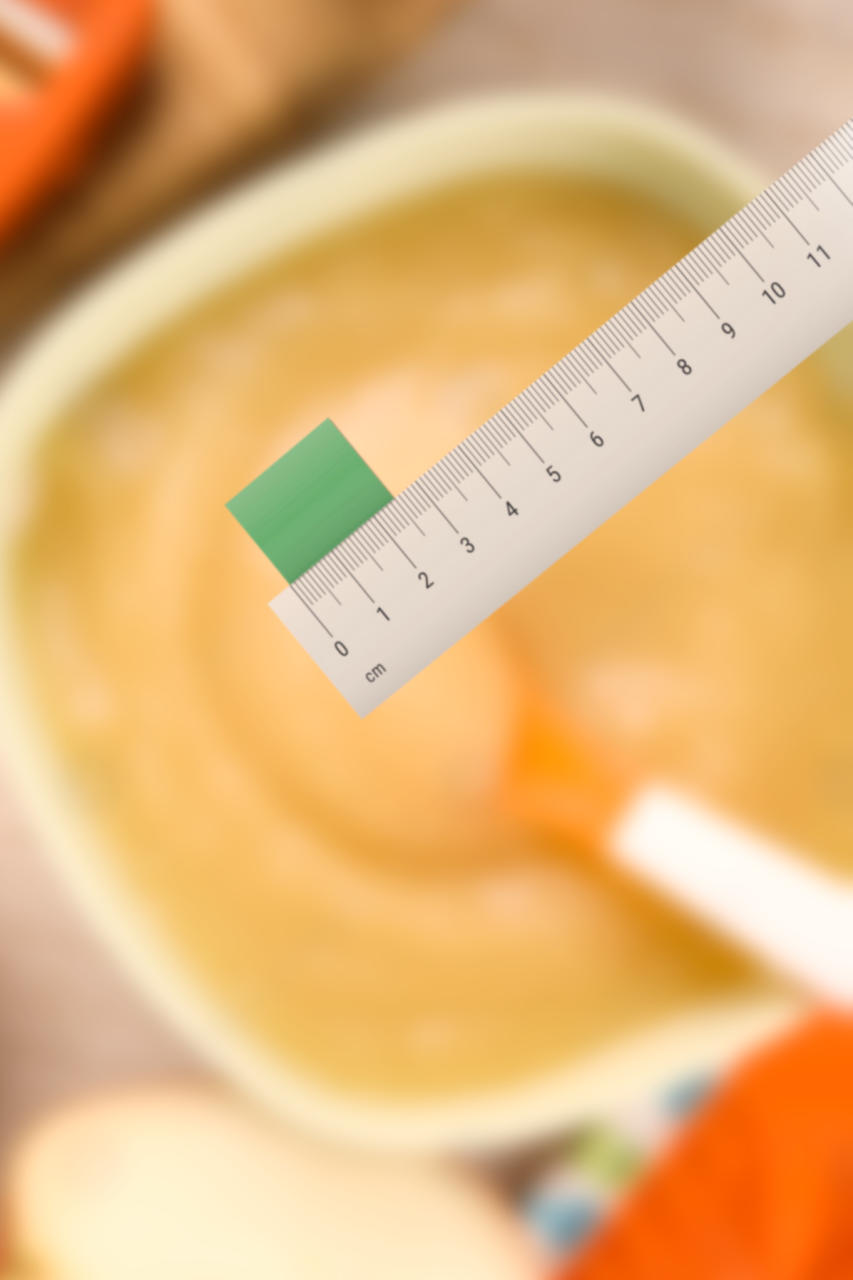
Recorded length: 2.5; cm
